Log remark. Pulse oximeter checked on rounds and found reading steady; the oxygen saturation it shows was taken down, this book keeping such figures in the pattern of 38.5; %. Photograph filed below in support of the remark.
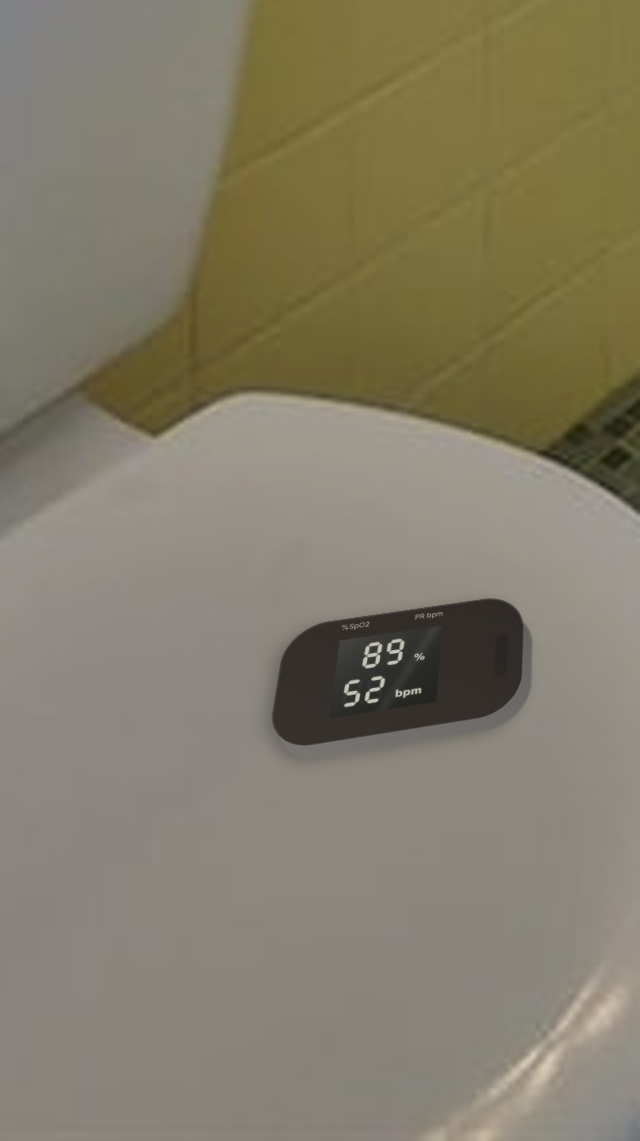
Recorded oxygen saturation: 89; %
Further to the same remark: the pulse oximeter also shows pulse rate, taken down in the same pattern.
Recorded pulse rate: 52; bpm
